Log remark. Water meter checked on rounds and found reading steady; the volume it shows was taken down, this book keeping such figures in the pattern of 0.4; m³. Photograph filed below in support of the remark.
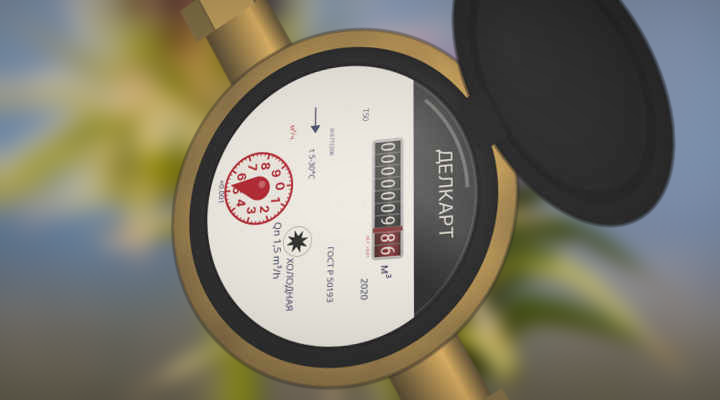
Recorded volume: 9.865; m³
